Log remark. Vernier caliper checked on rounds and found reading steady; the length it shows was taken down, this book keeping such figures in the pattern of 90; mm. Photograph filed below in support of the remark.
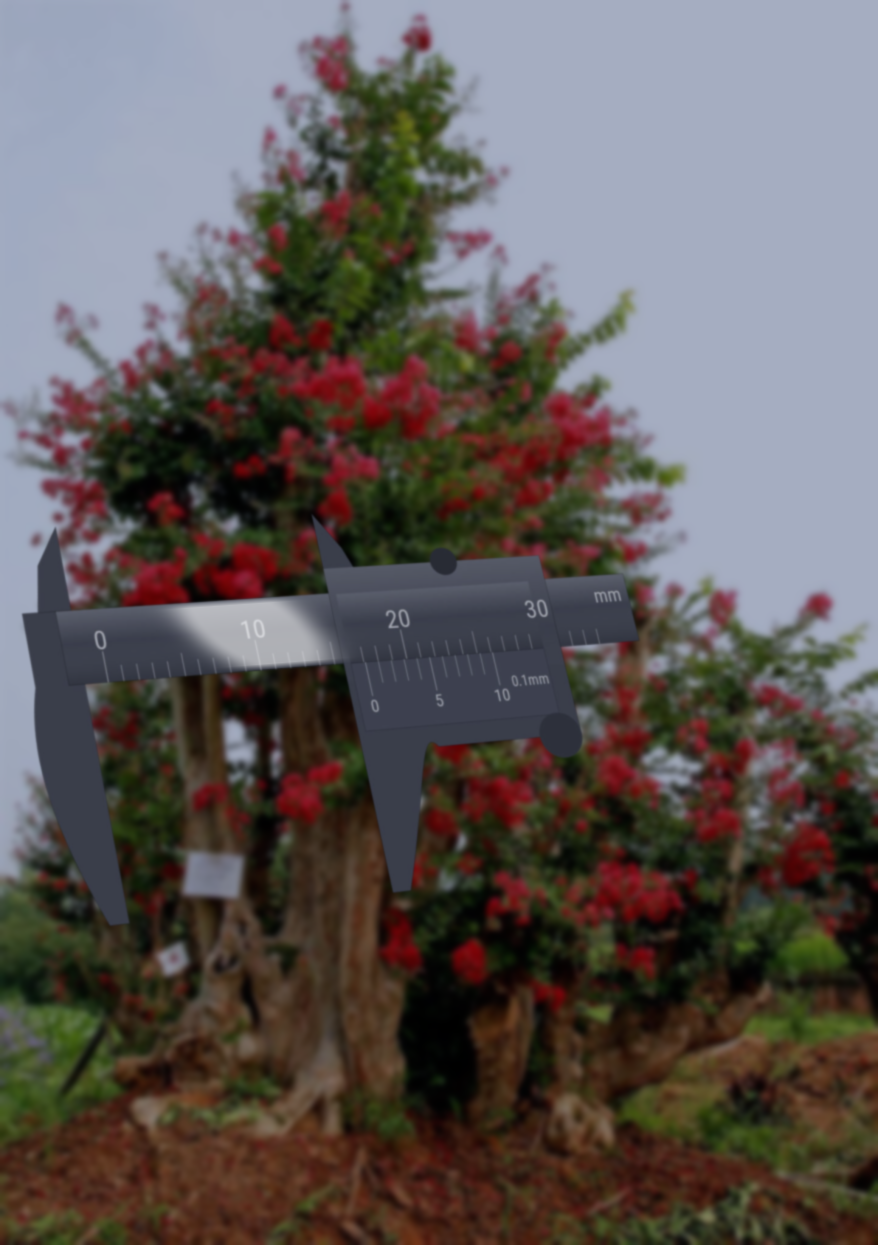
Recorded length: 17.1; mm
